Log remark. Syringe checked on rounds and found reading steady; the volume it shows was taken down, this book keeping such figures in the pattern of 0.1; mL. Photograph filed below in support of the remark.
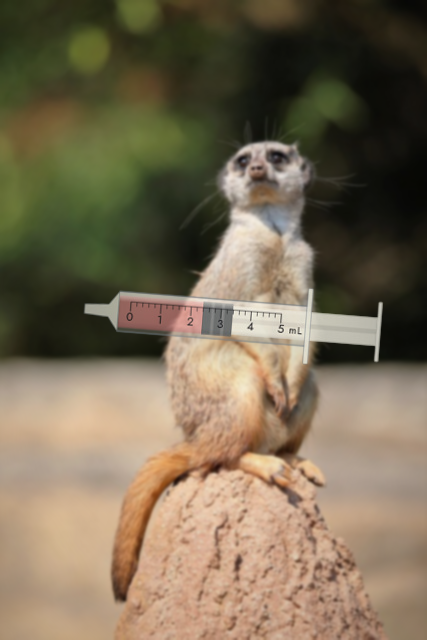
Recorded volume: 2.4; mL
